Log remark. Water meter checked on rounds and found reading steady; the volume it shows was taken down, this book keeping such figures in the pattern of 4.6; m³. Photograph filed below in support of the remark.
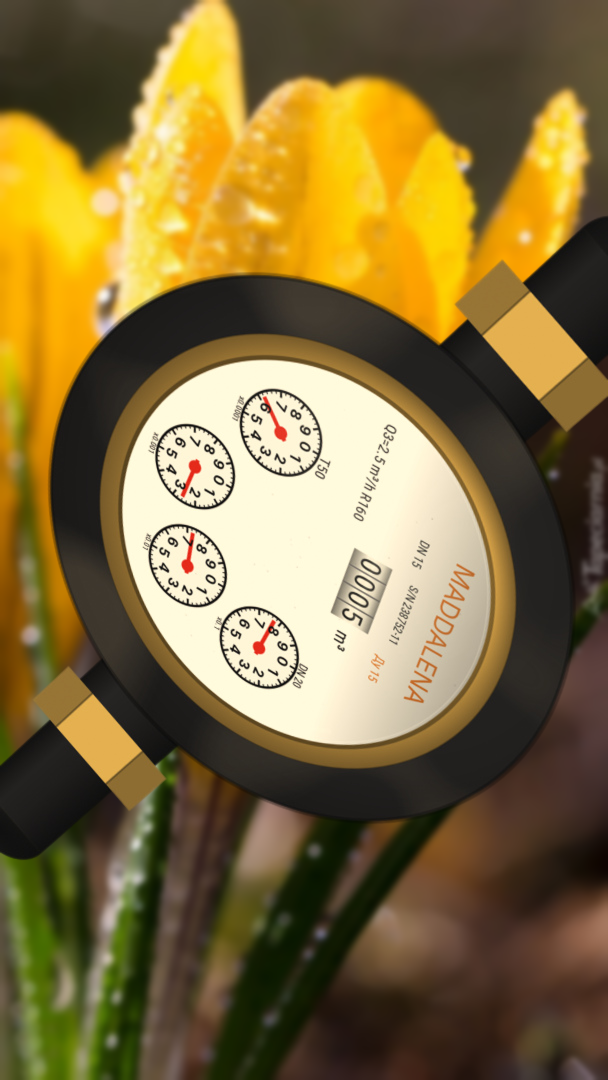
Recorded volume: 5.7726; m³
